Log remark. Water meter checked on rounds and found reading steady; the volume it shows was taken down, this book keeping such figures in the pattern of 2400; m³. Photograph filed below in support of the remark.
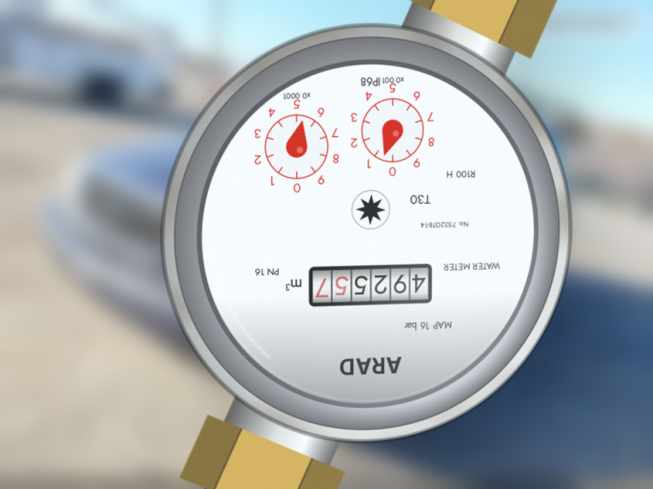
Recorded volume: 4925.5705; m³
